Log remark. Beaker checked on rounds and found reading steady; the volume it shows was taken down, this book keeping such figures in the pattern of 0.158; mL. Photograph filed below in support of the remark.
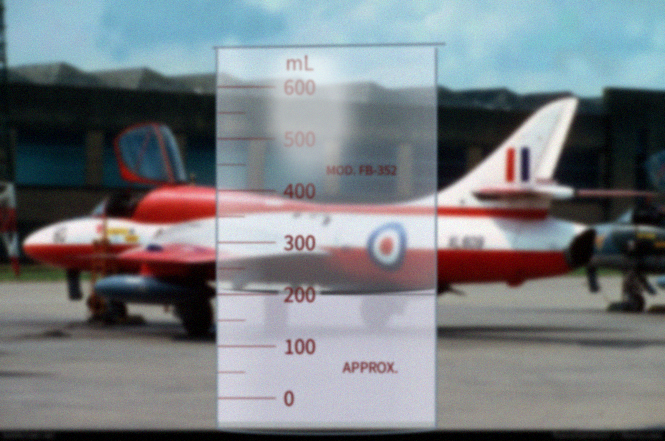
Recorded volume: 200; mL
